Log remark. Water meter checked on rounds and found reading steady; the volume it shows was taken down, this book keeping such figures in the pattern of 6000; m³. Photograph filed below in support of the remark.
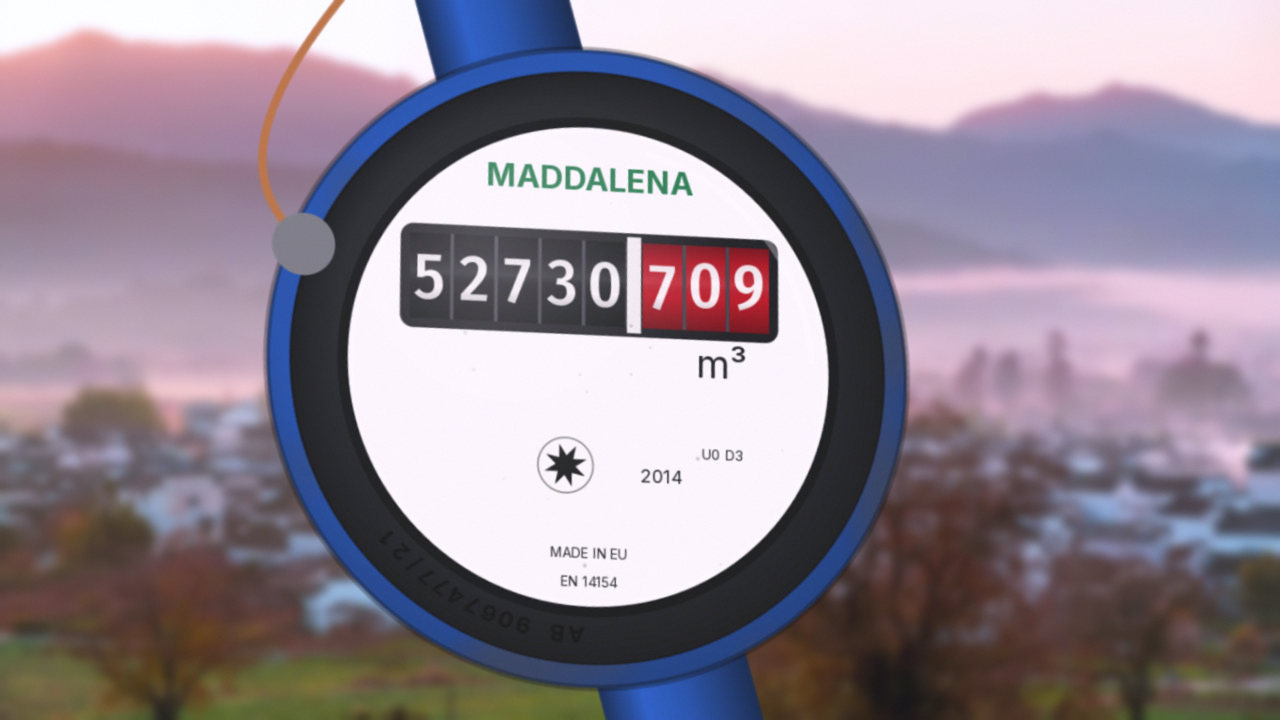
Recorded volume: 52730.709; m³
